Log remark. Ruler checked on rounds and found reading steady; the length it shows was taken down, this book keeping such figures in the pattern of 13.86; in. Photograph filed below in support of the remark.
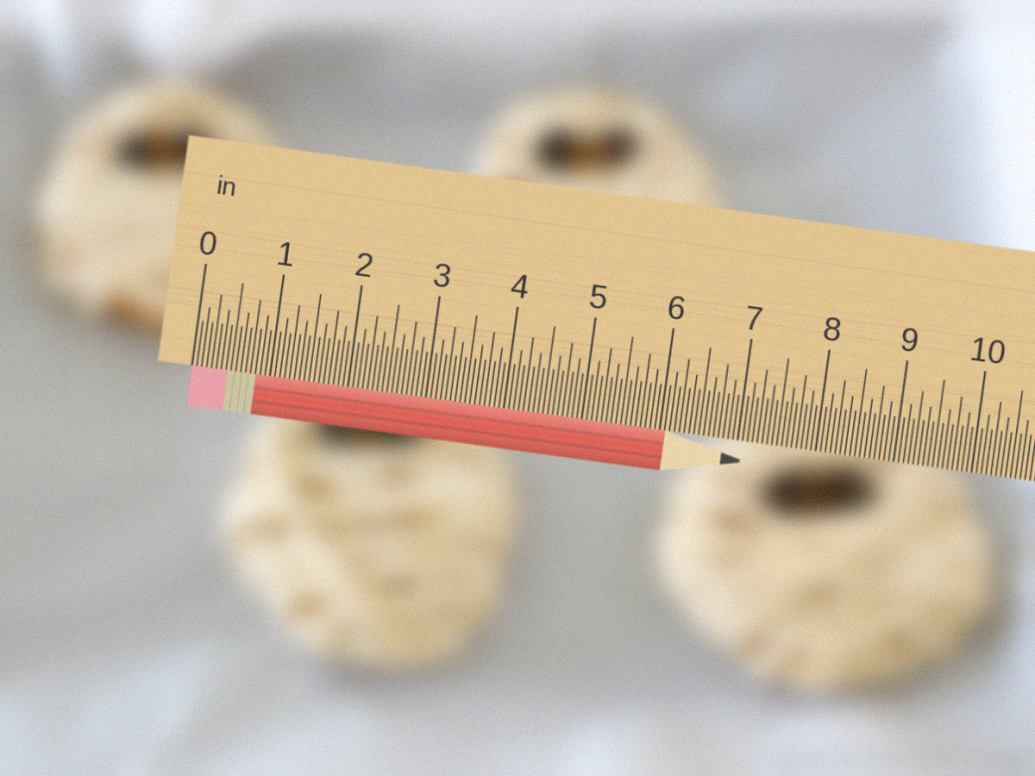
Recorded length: 7.0625; in
